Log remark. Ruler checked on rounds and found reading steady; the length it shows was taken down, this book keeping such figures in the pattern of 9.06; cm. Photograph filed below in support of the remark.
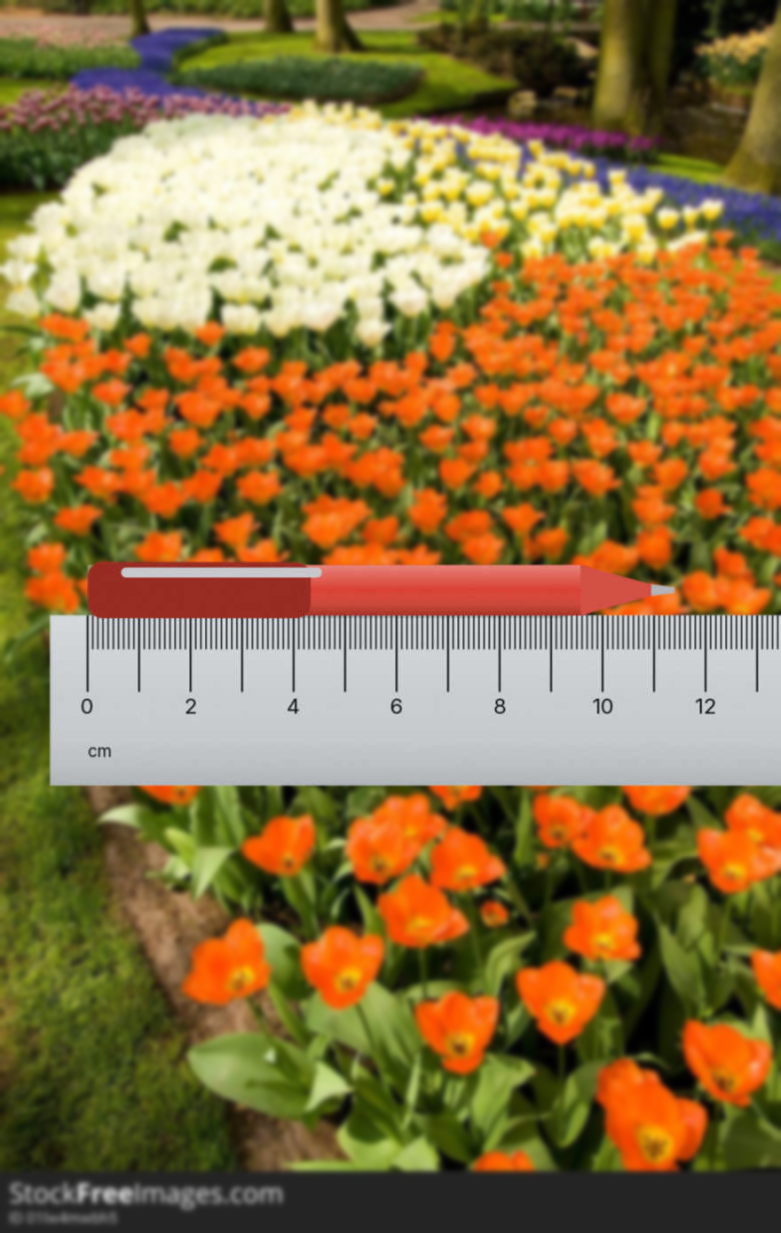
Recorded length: 11.4; cm
